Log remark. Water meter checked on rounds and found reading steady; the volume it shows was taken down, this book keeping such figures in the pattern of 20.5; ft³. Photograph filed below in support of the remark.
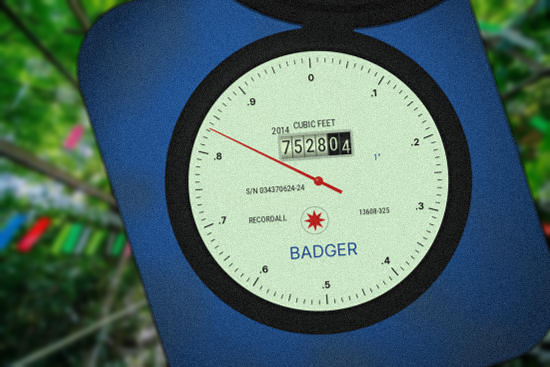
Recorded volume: 752803.83; ft³
